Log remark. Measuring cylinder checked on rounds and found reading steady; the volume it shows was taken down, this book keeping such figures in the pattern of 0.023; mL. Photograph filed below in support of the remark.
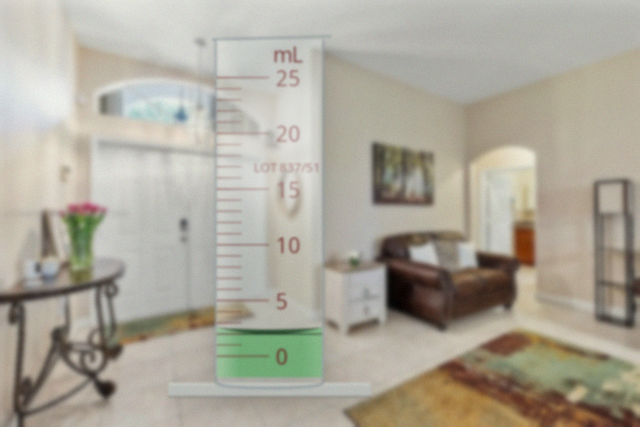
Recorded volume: 2; mL
